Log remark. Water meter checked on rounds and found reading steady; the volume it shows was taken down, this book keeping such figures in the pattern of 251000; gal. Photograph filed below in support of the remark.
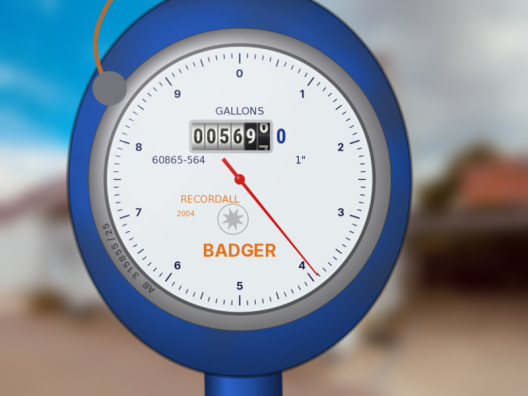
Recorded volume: 56963.9; gal
